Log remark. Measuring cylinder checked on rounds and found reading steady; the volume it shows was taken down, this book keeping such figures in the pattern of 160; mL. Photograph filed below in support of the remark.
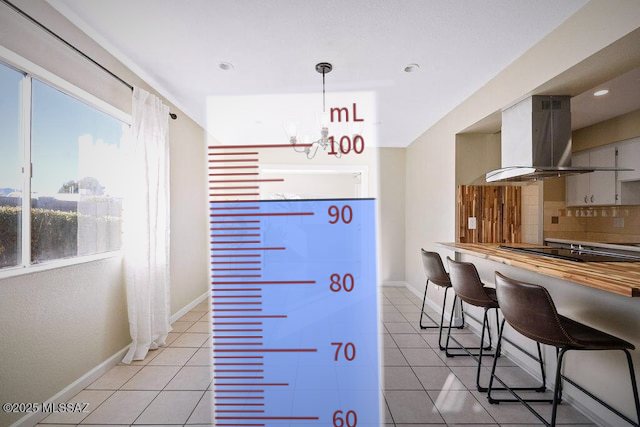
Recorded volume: 92; mL
